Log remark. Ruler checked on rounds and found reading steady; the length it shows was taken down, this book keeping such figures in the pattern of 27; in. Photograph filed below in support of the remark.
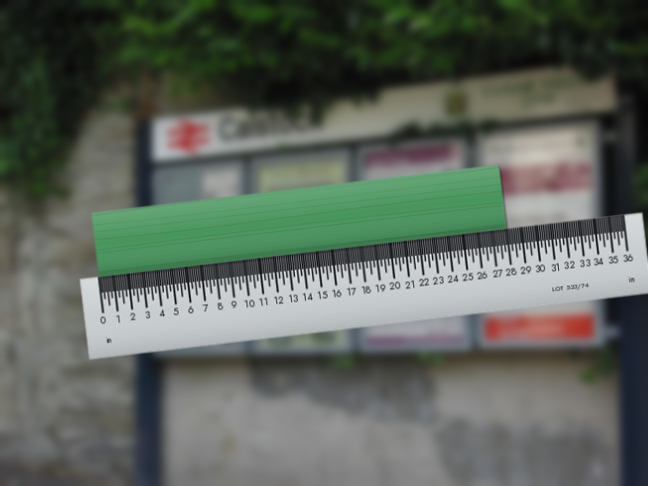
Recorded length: 28; in
